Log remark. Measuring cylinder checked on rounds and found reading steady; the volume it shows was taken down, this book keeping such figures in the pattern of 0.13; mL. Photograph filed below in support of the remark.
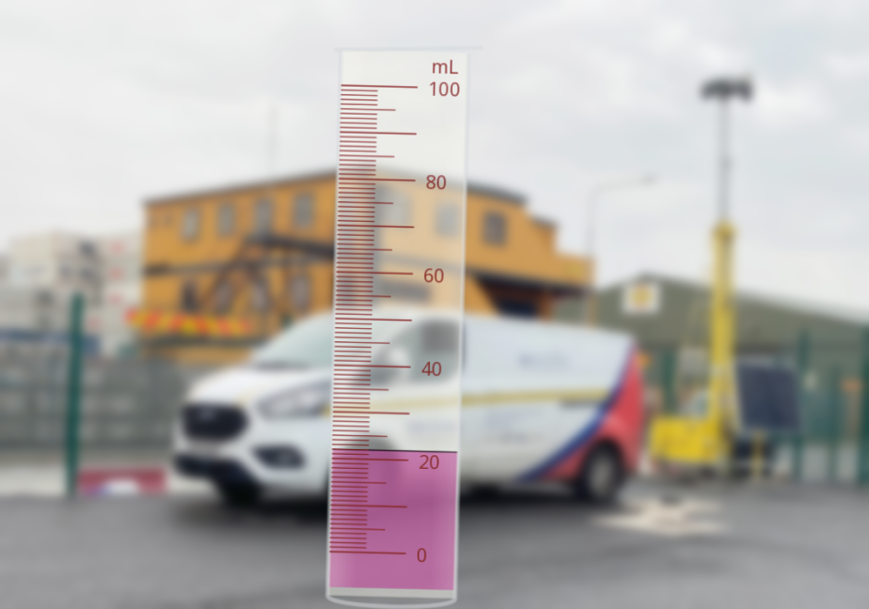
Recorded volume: 22; mL
